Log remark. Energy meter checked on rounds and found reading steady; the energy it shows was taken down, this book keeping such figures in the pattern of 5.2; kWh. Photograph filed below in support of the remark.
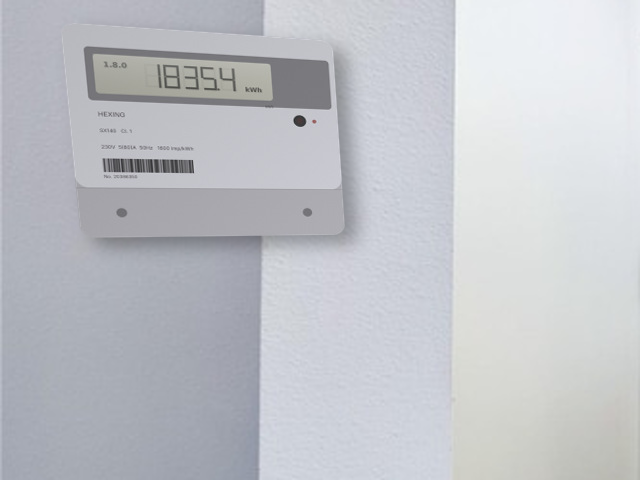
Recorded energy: 1835.4; kWh
